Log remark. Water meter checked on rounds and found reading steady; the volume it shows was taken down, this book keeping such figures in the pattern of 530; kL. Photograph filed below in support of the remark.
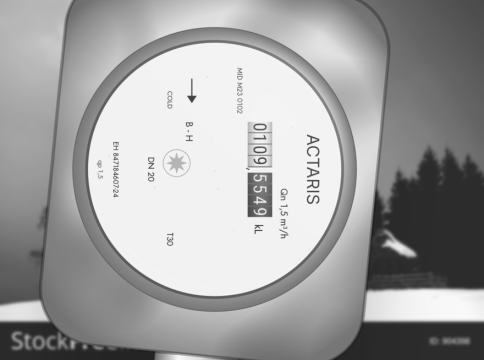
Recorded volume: 109.5549; kL
